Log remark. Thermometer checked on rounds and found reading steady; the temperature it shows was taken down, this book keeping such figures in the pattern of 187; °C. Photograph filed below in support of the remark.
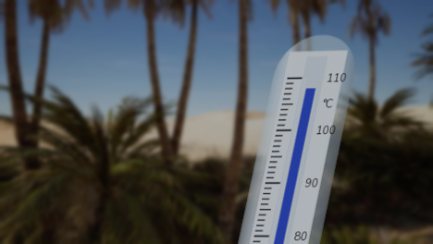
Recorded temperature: 108; °C
